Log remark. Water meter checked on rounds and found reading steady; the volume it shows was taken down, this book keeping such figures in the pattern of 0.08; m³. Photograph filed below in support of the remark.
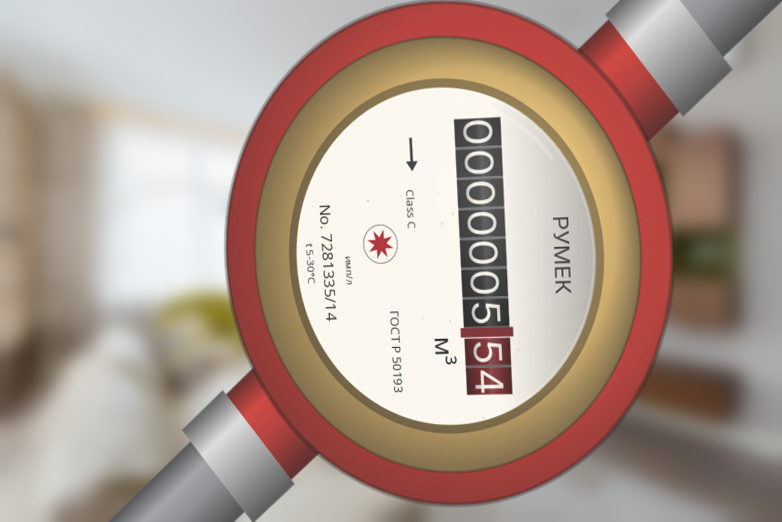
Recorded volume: 5.54; m³
